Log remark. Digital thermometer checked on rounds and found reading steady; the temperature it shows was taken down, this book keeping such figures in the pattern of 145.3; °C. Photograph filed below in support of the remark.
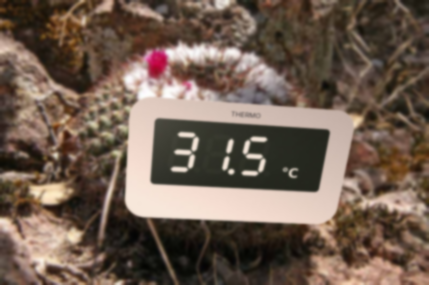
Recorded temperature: 31.5; °C
